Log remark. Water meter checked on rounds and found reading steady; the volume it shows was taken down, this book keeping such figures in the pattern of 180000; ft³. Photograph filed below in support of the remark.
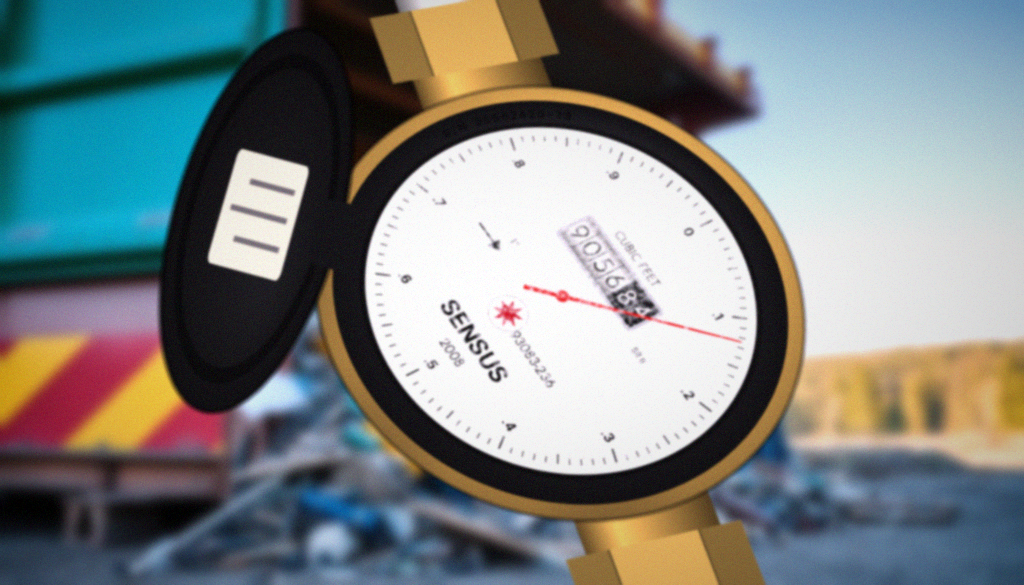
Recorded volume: 905684.12; ft³
